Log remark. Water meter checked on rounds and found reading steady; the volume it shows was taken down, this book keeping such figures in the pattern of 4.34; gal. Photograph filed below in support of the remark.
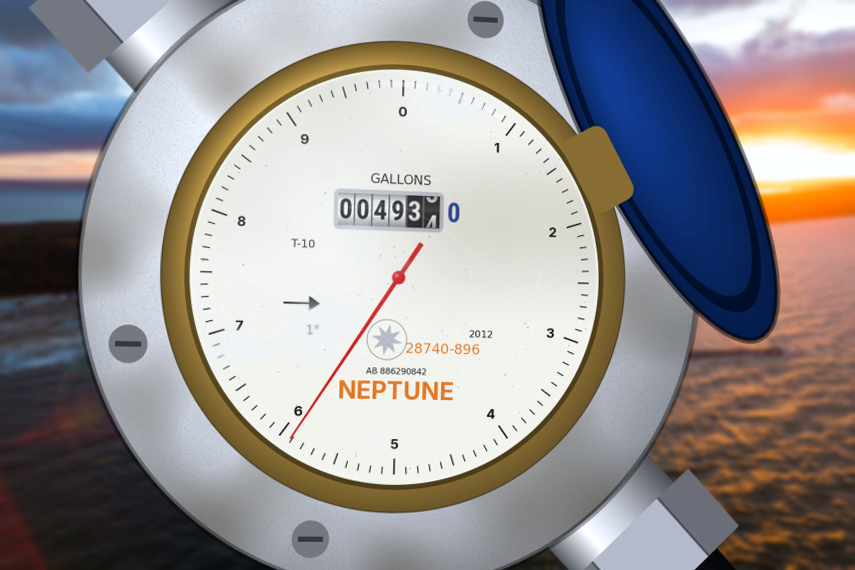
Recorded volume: 49335.9; gal
